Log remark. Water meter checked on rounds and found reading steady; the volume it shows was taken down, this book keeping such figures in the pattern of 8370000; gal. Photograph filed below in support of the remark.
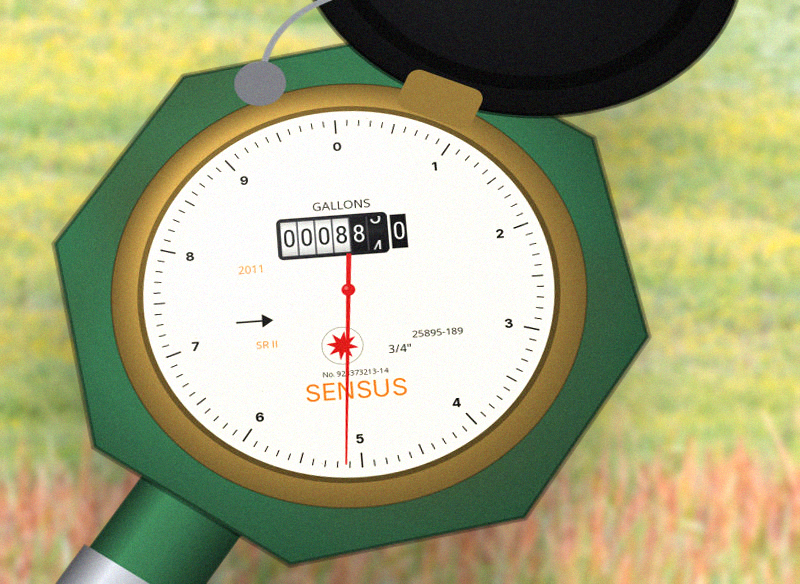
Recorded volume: 8835.1; gal
